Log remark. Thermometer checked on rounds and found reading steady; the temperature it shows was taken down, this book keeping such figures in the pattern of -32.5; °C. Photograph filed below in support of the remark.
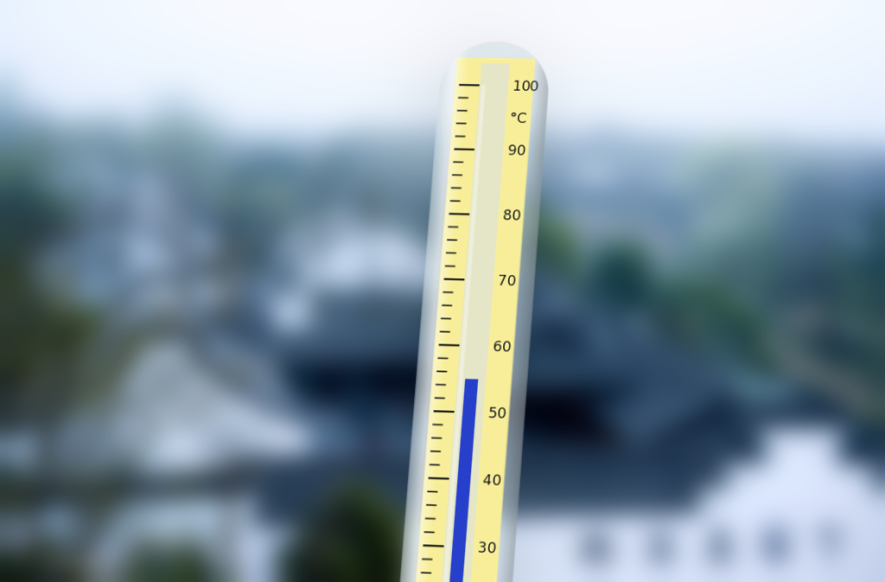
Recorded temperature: 55; °C
